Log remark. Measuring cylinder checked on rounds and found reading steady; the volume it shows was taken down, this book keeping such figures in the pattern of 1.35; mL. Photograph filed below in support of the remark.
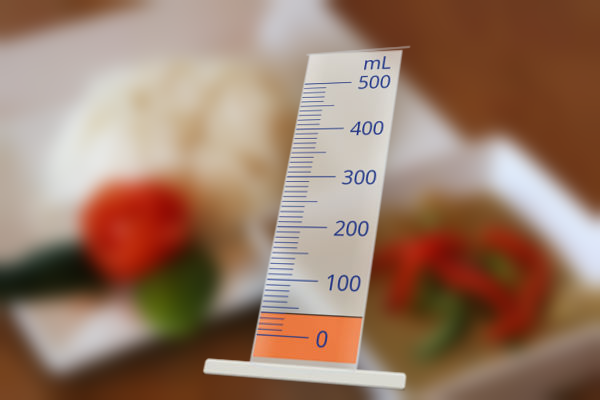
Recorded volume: 40; mL
